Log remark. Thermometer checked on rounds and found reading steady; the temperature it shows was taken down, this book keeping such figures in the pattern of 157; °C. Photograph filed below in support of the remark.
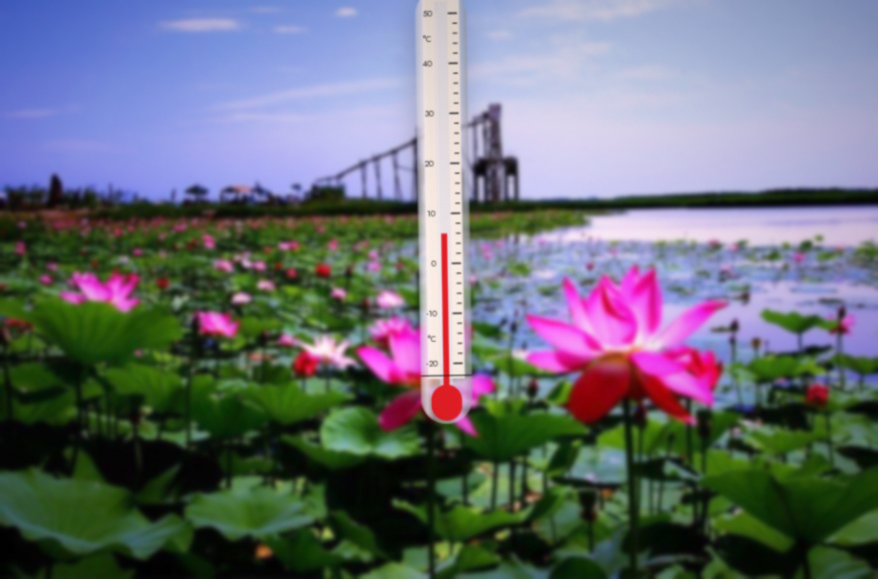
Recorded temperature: 6; °C
